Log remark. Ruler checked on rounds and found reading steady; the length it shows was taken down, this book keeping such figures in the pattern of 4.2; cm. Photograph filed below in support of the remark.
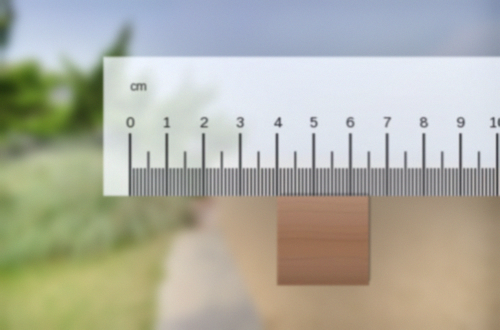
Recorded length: 2.5; cm
